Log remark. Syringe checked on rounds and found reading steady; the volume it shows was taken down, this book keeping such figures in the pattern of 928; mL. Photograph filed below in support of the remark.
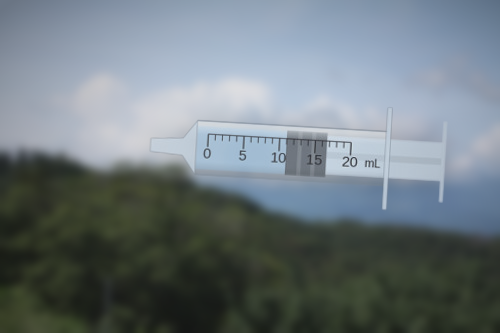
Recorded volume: 11; mL
